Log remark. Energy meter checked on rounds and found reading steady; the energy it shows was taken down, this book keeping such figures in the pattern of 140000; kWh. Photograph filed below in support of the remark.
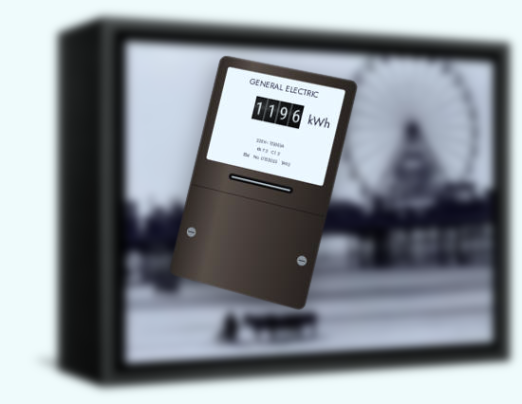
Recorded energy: 1196; kWh
